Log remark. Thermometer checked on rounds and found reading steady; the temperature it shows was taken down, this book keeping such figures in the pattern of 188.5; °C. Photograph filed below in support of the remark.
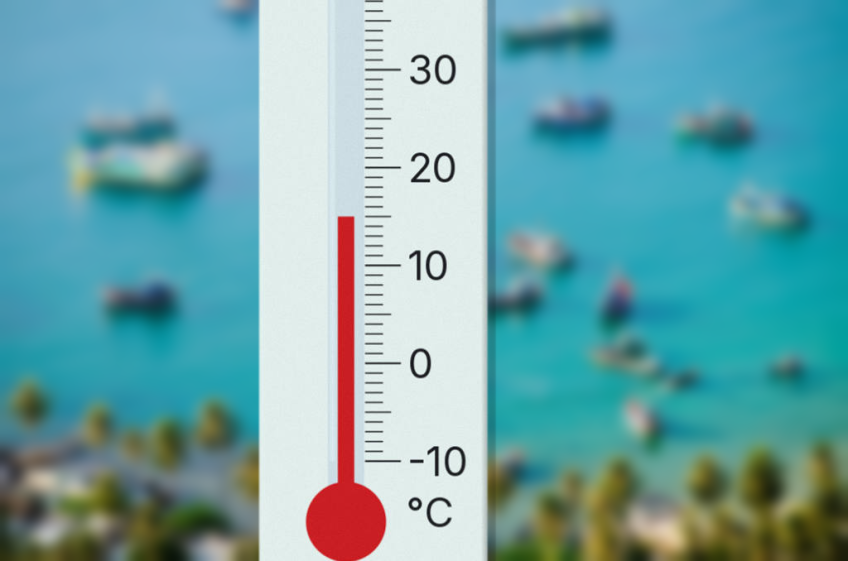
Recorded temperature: 15; °C
